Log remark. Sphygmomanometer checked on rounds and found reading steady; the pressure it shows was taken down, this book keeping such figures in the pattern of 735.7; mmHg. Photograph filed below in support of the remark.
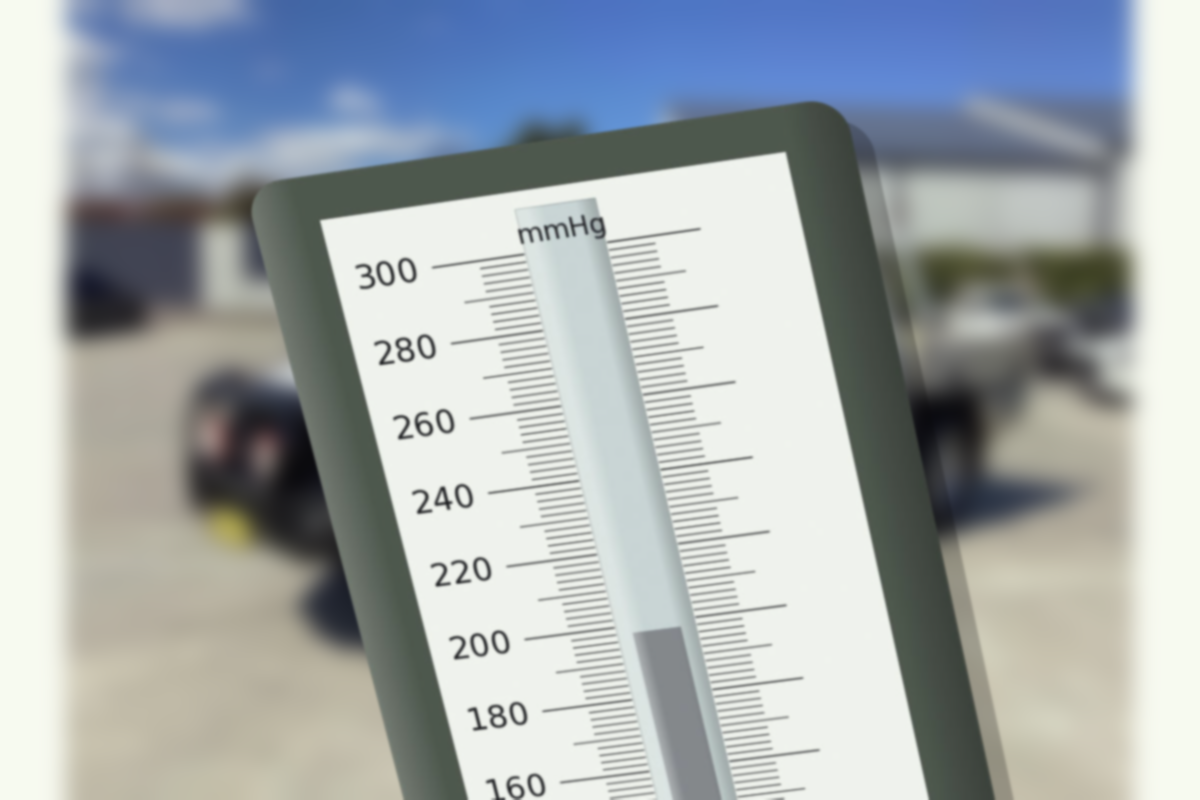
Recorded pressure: 198; mmHg
